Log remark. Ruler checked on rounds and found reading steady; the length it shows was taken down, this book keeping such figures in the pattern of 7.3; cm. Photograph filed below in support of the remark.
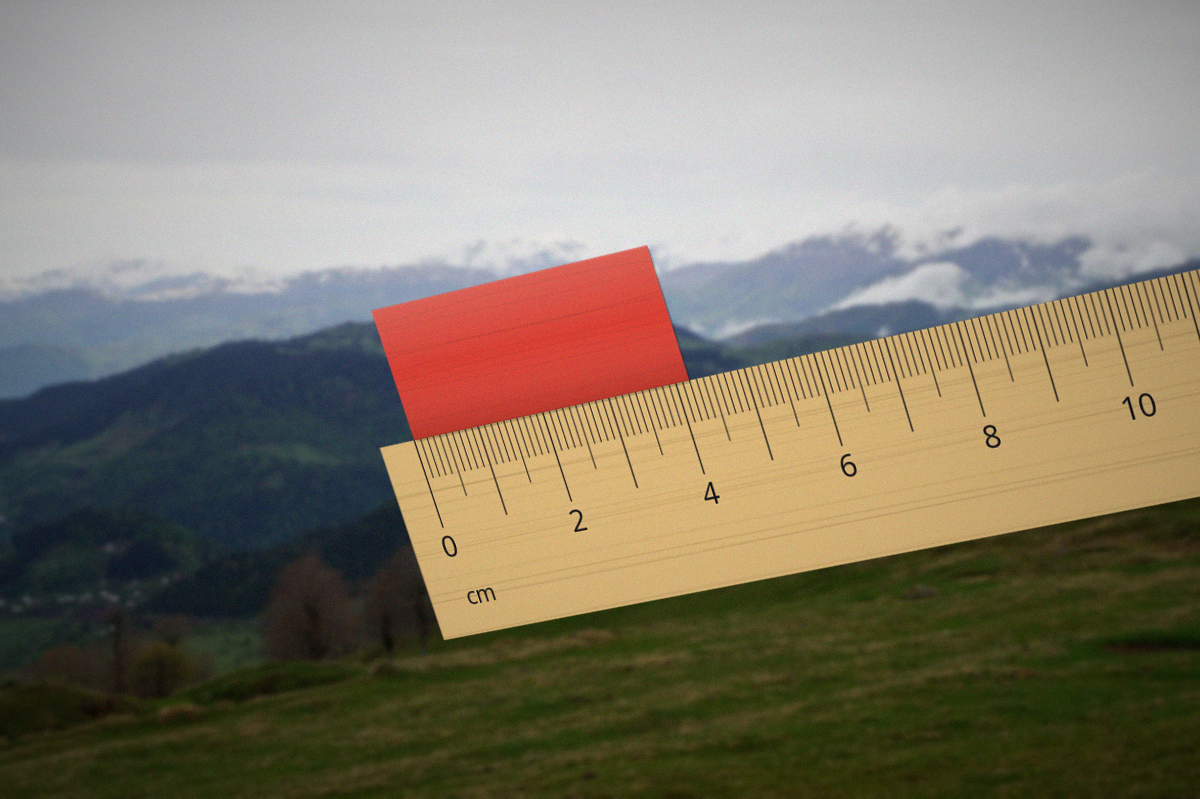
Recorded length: 4.2; cm
